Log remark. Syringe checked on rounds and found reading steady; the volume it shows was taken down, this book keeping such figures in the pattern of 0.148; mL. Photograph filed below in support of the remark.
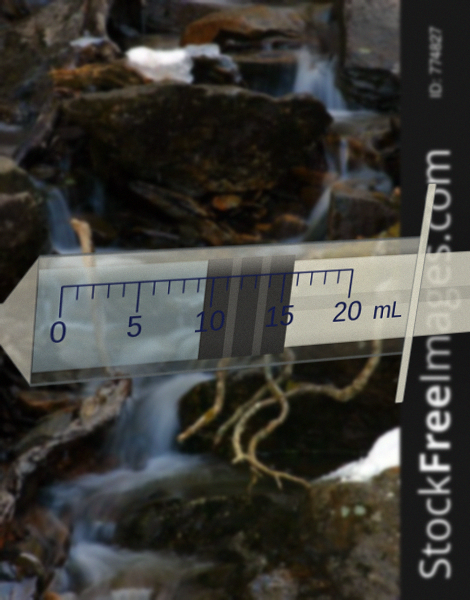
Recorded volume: 9.5; mL
